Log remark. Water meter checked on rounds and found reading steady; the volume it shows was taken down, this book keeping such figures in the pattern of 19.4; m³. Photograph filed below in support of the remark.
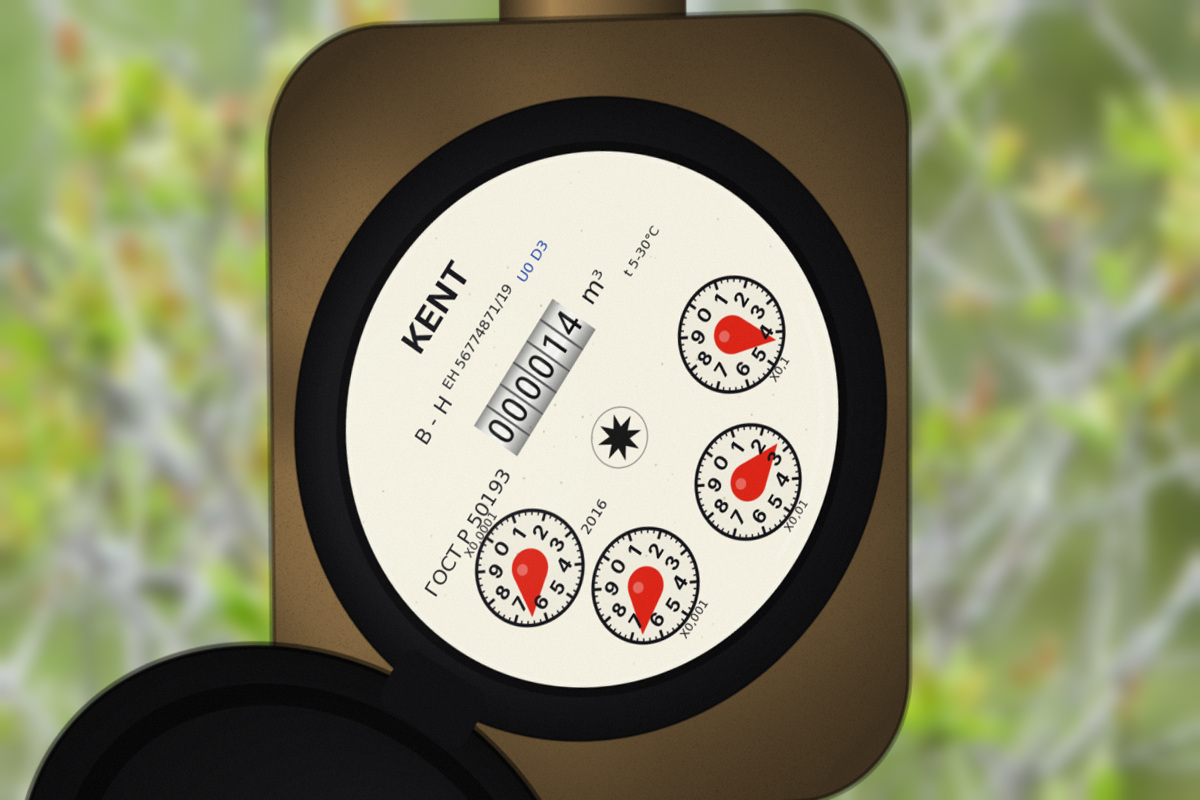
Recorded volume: 14.4266; m³
